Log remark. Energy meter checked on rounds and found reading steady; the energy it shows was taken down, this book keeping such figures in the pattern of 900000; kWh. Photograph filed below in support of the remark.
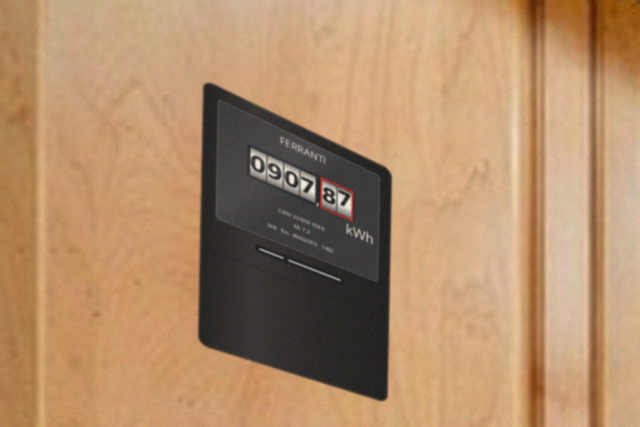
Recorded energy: 907.87; kWh
